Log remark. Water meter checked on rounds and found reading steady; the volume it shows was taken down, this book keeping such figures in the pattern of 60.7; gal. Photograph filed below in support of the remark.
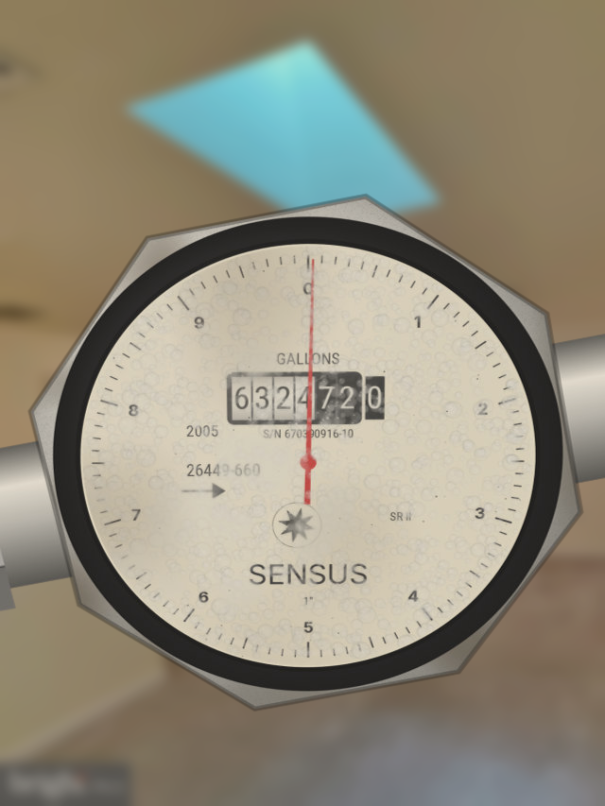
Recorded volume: 6324720.0; gal
